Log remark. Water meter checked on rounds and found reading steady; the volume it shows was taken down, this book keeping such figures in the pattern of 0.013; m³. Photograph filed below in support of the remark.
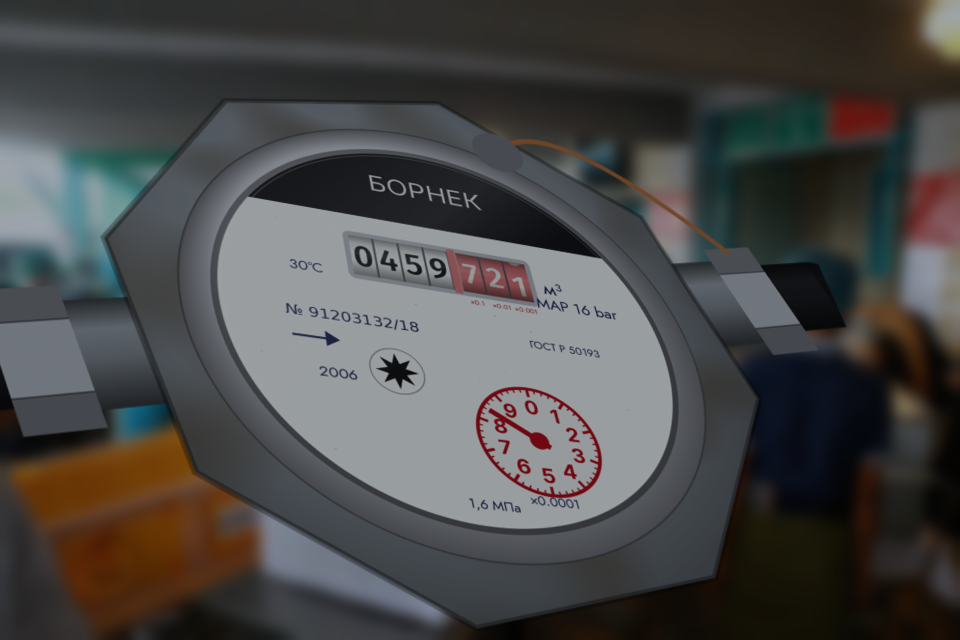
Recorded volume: 459.7208; m³
